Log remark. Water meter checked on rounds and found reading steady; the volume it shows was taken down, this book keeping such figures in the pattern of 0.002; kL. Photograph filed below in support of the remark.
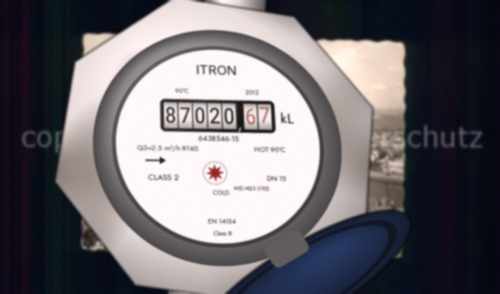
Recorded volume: 87020.67; kL
